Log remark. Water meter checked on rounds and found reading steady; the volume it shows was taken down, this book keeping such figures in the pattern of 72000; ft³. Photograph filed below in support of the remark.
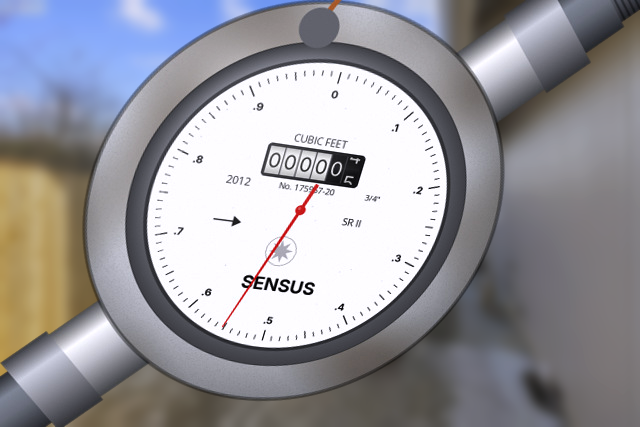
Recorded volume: 4.55; ft³
